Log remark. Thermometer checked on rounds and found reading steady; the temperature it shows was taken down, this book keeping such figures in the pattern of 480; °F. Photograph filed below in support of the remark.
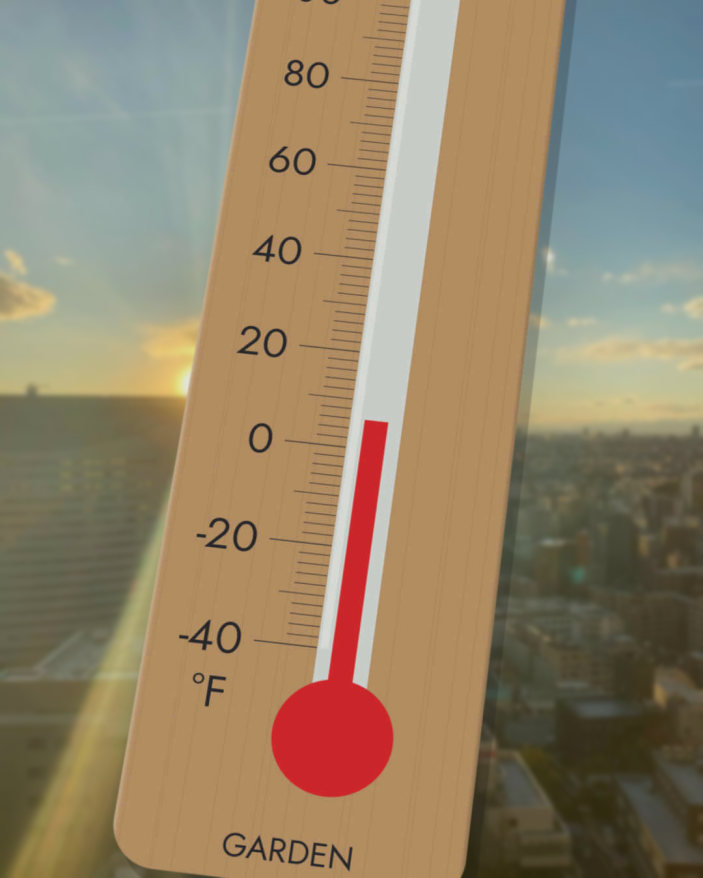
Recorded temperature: 6; °F
